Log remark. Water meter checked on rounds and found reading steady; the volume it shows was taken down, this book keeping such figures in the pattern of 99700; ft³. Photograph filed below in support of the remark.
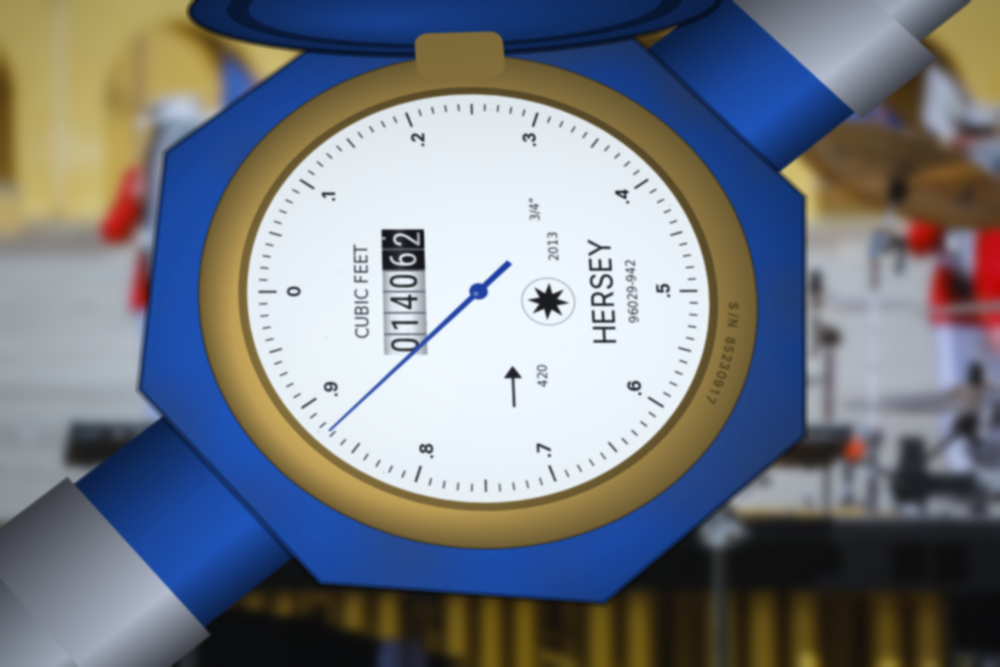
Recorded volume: 14061.87; ft³
